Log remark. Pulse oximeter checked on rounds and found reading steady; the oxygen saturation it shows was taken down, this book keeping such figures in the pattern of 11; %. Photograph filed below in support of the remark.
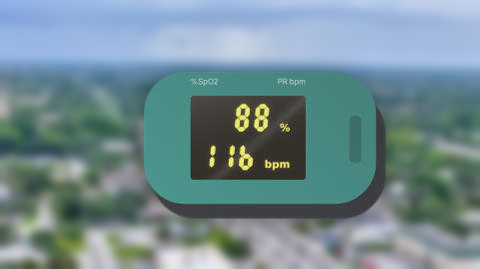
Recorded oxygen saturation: 88; %
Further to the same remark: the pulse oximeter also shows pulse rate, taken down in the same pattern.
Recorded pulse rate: 116; bpm
